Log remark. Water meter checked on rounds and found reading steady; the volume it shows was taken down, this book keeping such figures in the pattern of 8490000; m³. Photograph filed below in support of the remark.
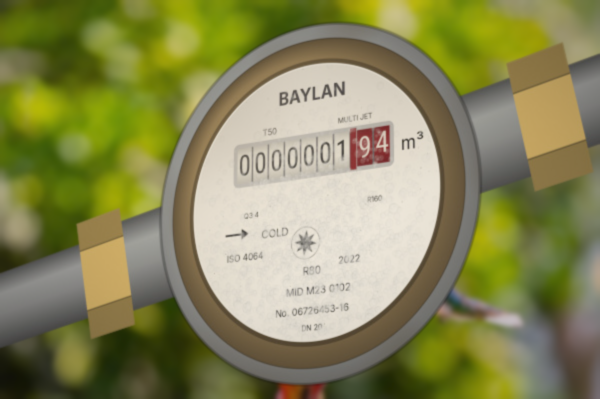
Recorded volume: 1.94; m³
